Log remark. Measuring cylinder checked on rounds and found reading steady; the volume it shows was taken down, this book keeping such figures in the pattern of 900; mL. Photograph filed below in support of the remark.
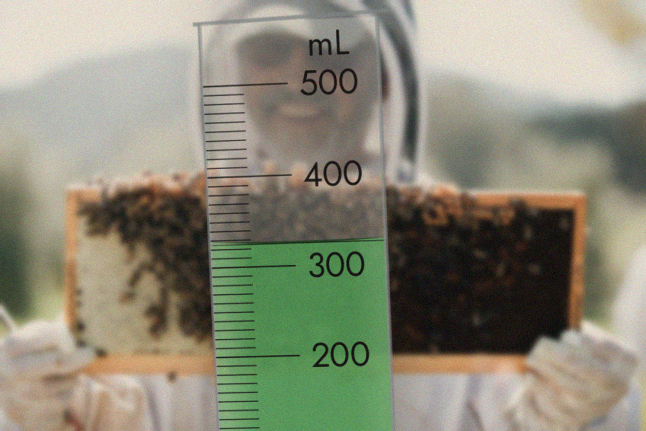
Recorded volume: 325; mL
